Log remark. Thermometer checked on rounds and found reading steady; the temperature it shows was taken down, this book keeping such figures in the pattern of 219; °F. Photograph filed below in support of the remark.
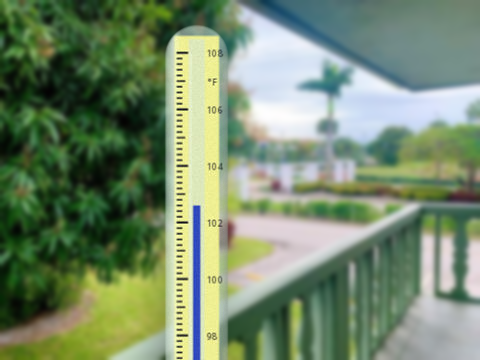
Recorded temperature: 102.6; °F
